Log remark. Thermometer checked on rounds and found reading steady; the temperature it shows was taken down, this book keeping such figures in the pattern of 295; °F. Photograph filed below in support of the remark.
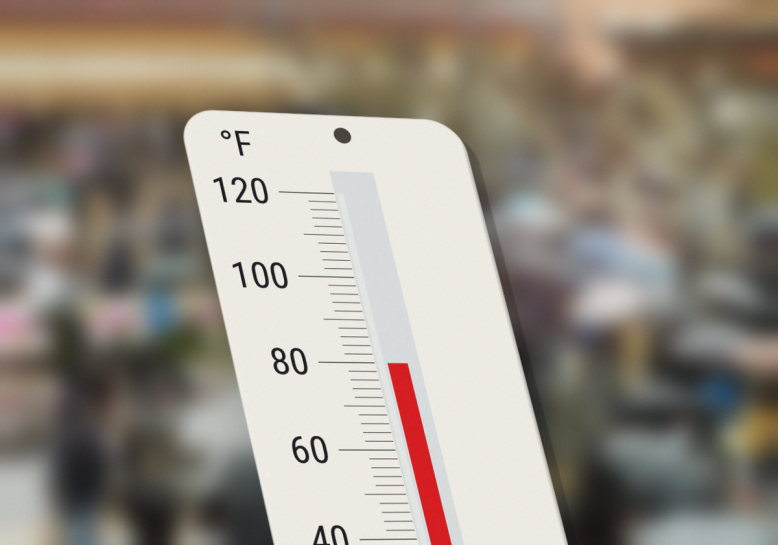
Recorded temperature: 80; °F
